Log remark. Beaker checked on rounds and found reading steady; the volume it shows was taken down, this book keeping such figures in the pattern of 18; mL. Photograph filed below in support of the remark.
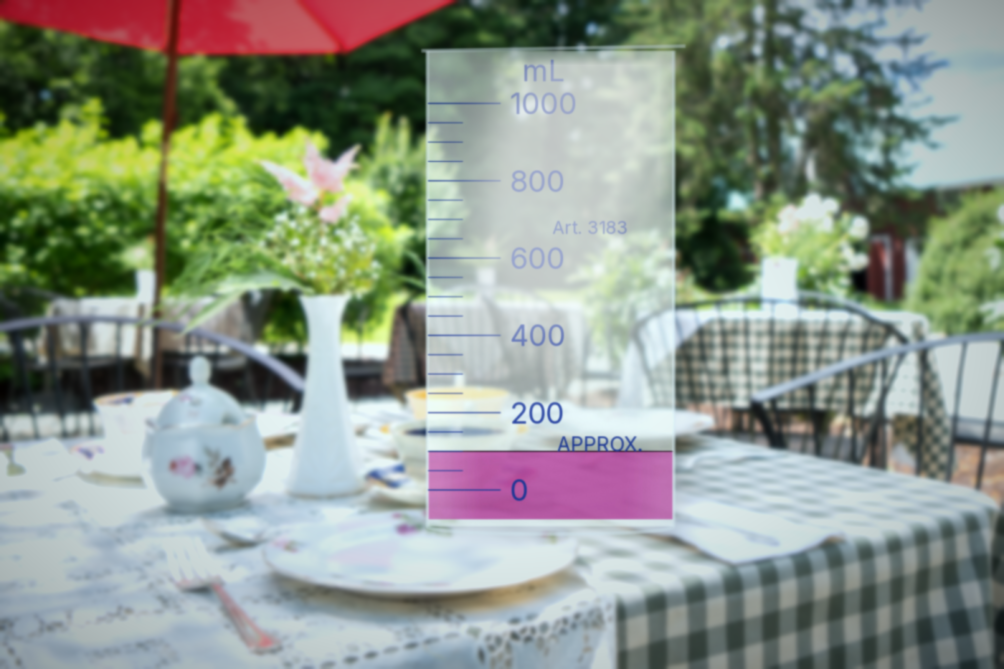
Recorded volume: 100; mL
